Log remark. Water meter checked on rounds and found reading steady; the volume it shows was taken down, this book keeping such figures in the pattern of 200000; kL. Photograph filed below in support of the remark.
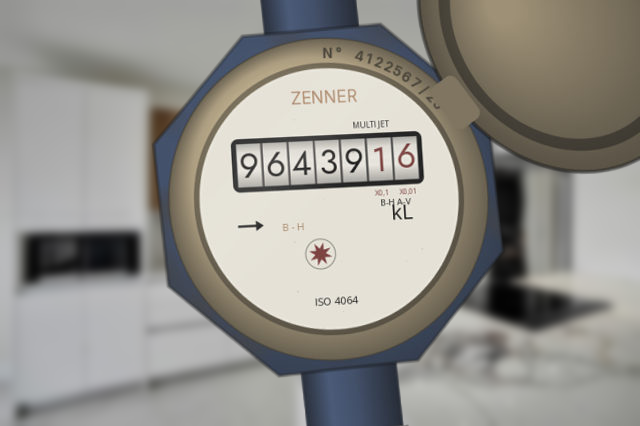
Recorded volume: 96439.16; kL
